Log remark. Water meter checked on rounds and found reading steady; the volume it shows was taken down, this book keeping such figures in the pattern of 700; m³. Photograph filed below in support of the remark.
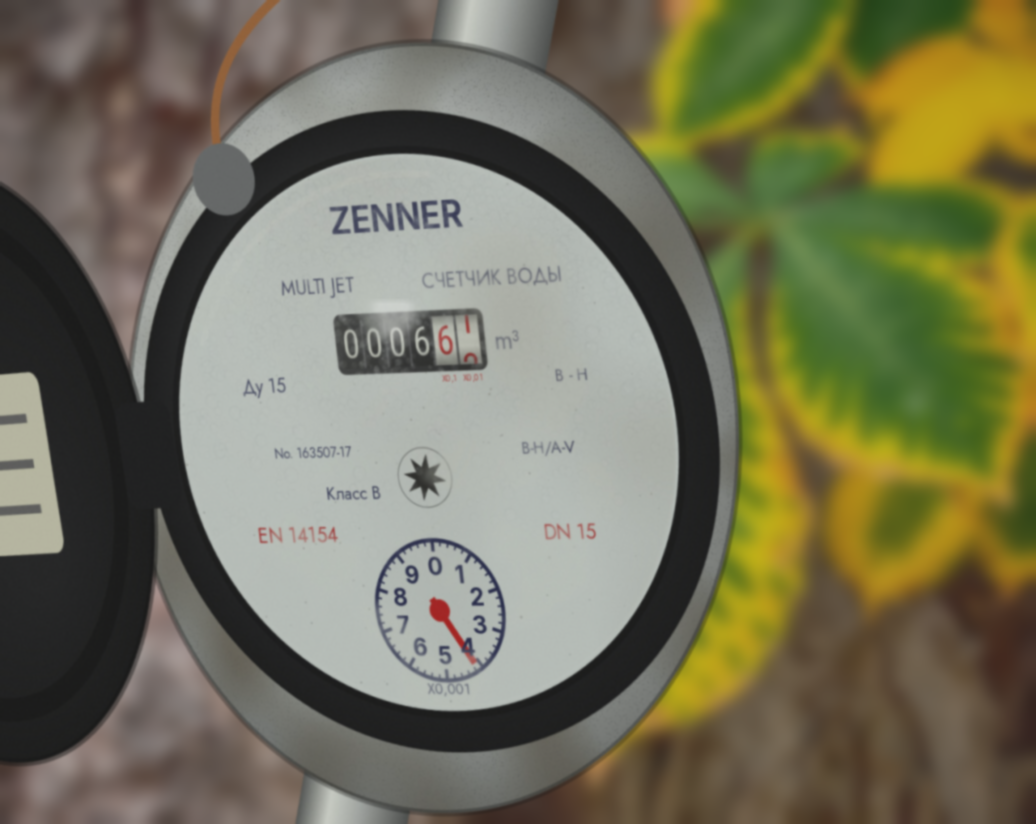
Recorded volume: 6.614; m³
